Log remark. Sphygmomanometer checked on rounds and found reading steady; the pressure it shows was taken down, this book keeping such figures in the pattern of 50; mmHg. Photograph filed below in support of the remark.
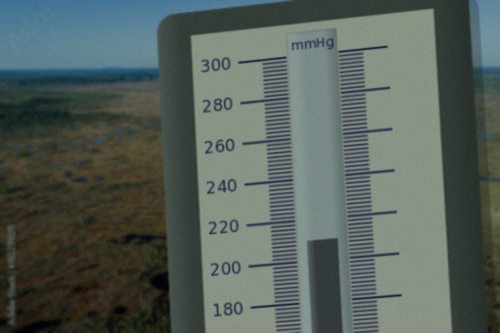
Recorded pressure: 210; mmHg
